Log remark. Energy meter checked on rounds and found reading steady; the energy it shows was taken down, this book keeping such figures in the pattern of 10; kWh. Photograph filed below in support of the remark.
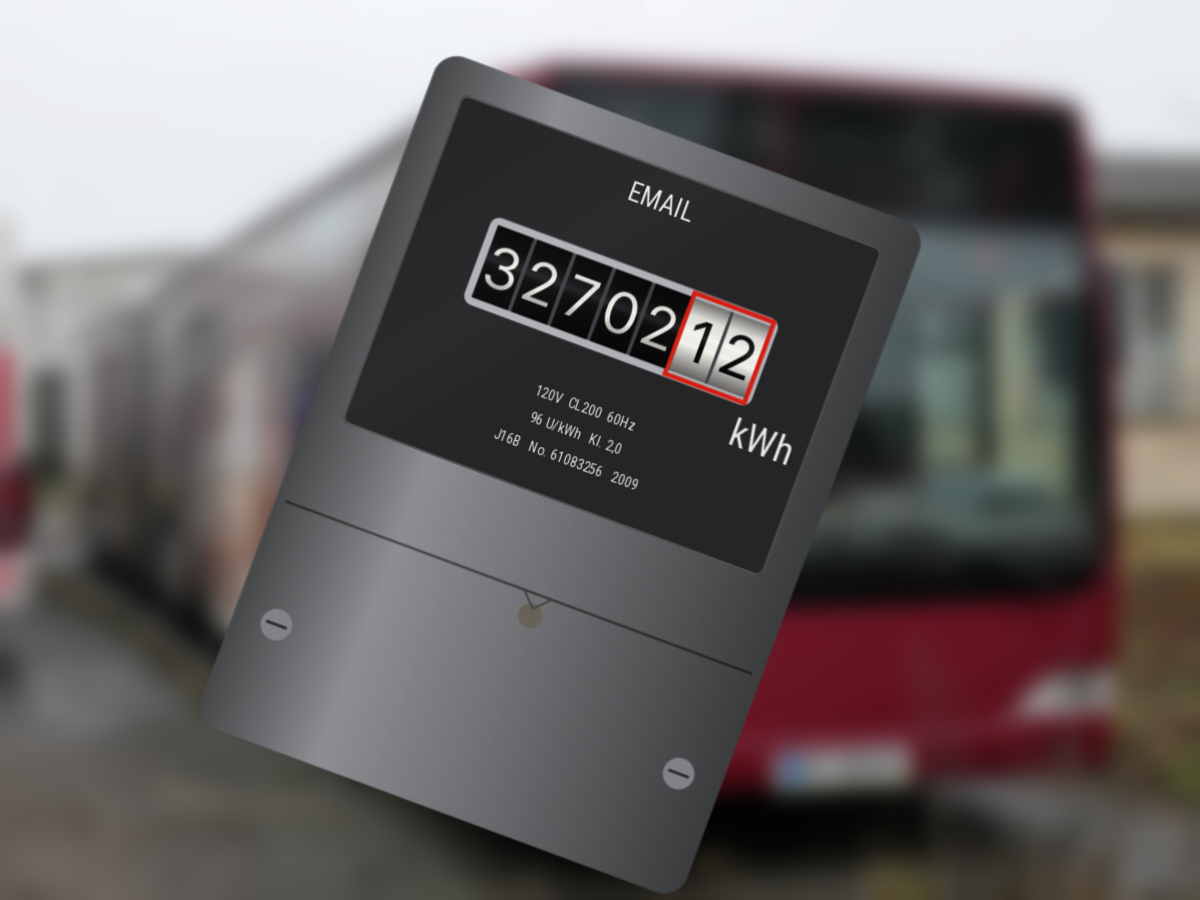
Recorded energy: 32702.12; kWh
